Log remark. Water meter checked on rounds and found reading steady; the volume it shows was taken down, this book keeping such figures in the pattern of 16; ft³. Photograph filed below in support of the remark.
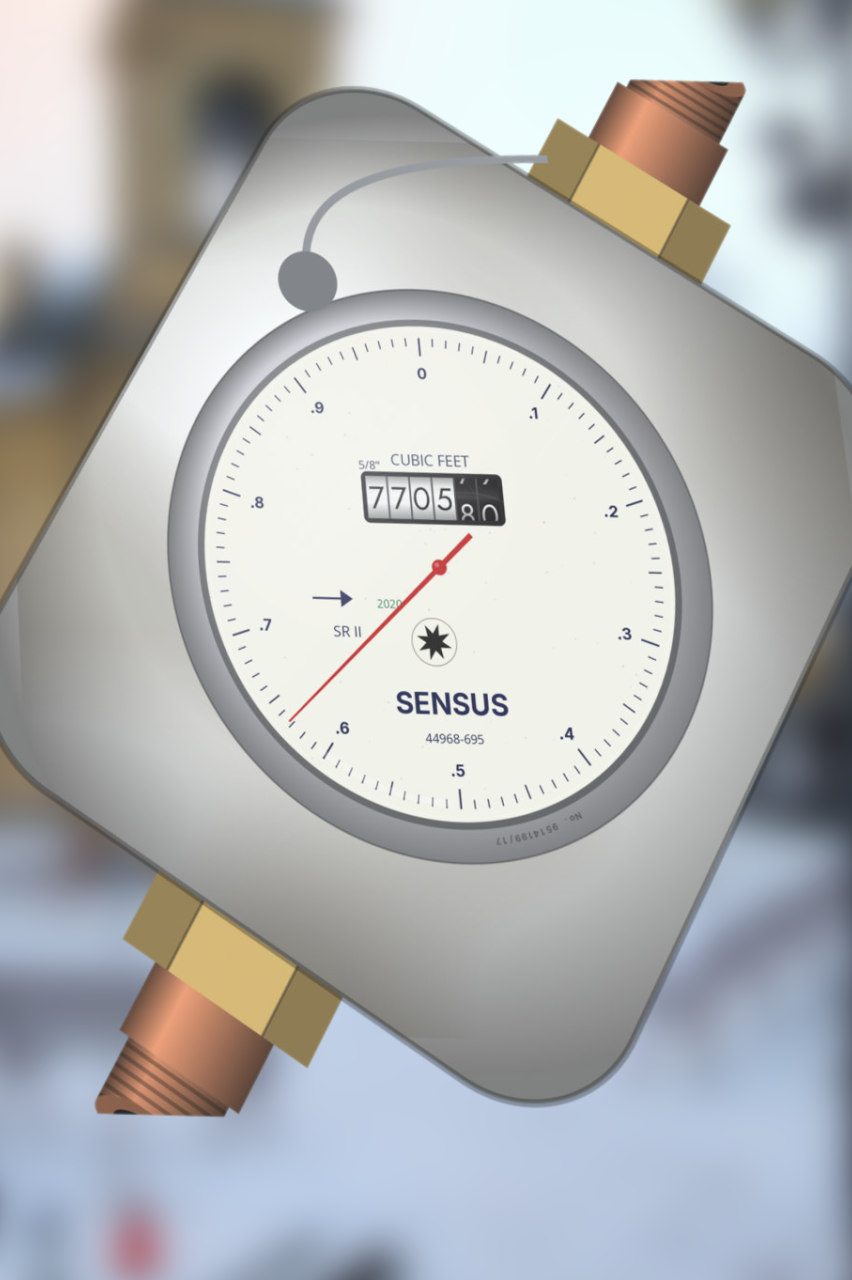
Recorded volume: 770579.63; ft³
